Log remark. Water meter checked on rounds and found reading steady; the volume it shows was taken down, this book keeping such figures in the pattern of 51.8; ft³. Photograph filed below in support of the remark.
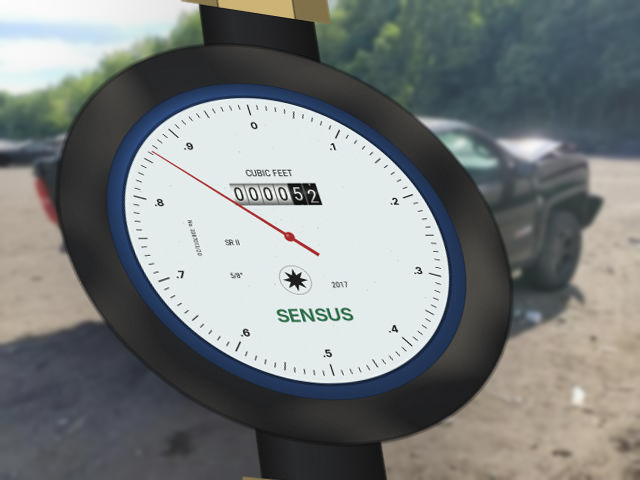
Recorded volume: 51.86; ft³
